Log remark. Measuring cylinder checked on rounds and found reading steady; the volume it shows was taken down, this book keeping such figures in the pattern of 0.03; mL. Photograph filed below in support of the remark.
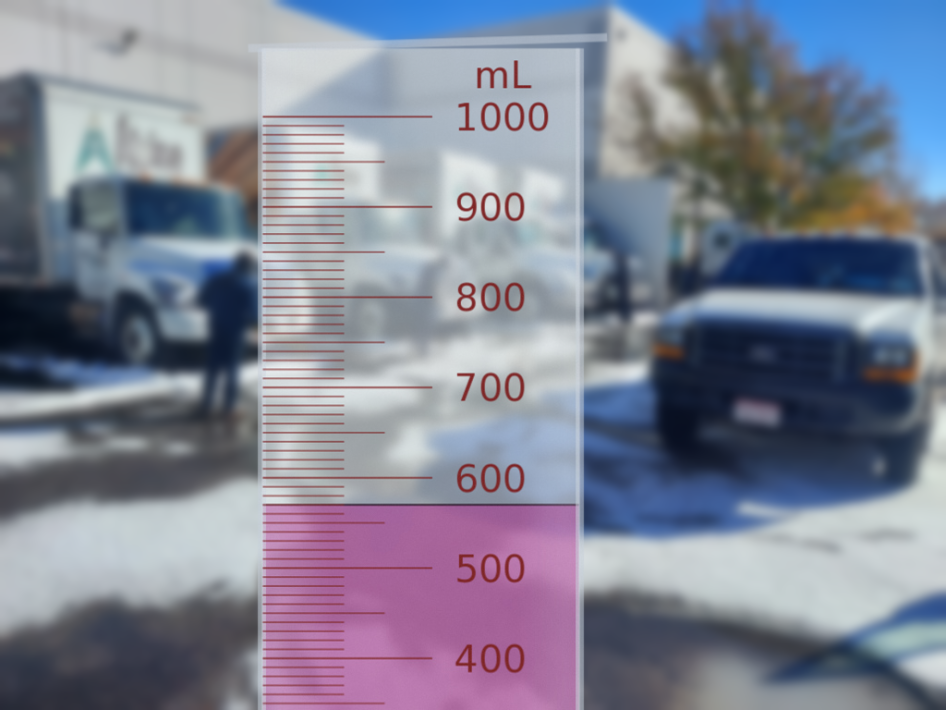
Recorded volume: 570; mL
